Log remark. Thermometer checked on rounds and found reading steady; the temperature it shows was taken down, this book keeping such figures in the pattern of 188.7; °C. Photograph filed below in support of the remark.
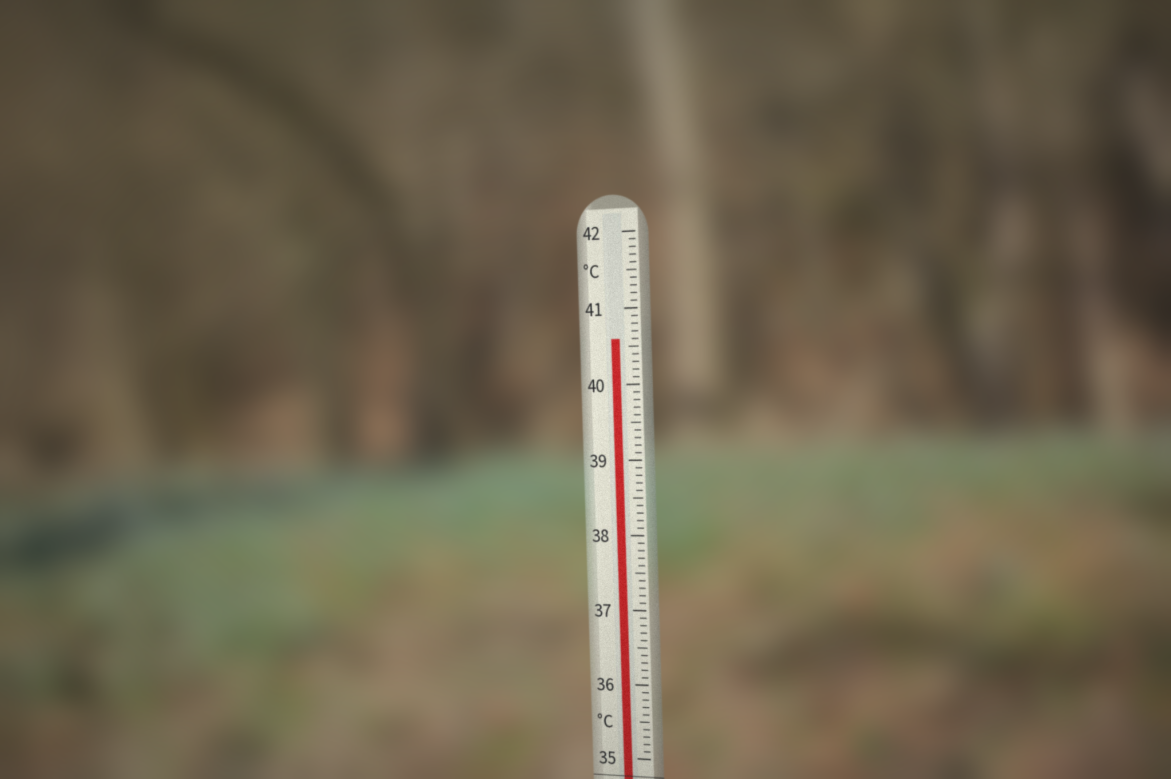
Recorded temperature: 40.6; °C
